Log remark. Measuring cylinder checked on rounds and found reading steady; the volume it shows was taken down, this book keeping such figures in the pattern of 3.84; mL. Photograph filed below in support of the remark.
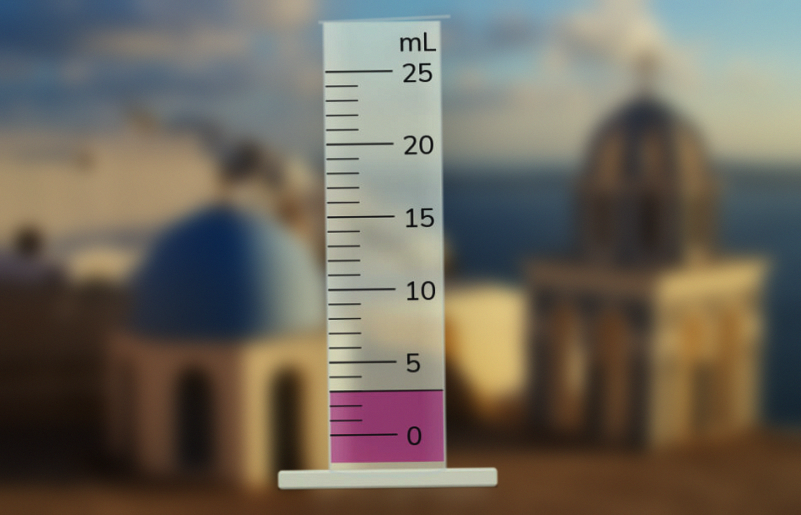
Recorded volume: 3; mL
